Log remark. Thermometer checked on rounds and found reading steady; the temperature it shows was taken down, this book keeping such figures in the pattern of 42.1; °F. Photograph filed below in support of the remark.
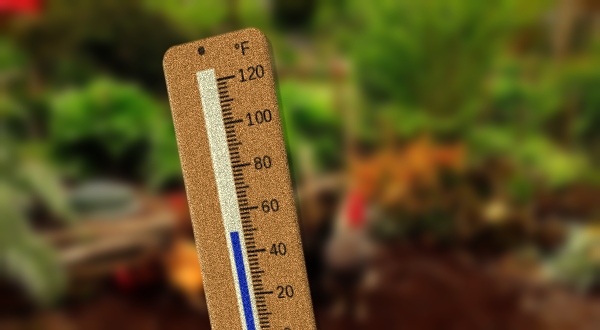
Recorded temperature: 50; °F
